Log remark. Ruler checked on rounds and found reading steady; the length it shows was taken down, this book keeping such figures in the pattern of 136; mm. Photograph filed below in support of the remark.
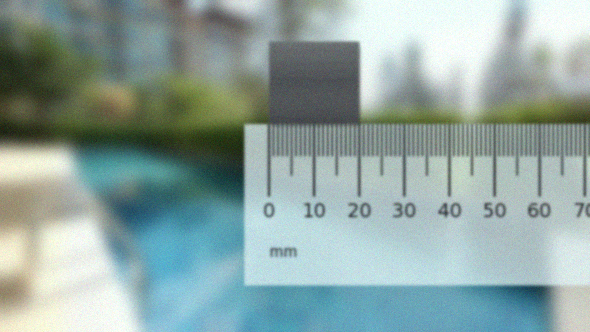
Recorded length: 20; mm
